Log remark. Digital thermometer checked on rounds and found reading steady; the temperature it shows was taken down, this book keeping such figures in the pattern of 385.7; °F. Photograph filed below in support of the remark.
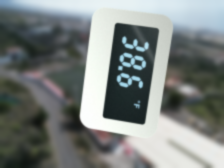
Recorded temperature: 38.6; °F
